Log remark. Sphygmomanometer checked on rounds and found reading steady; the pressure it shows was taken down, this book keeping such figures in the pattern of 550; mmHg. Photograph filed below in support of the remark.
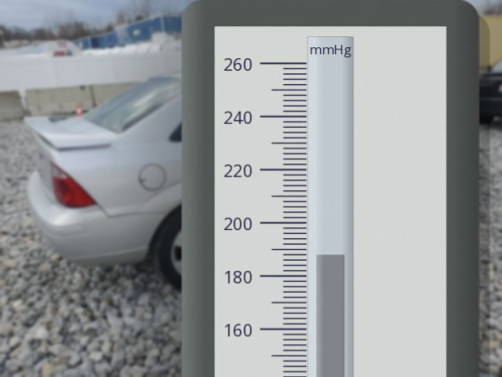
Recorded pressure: 188; mmHg
